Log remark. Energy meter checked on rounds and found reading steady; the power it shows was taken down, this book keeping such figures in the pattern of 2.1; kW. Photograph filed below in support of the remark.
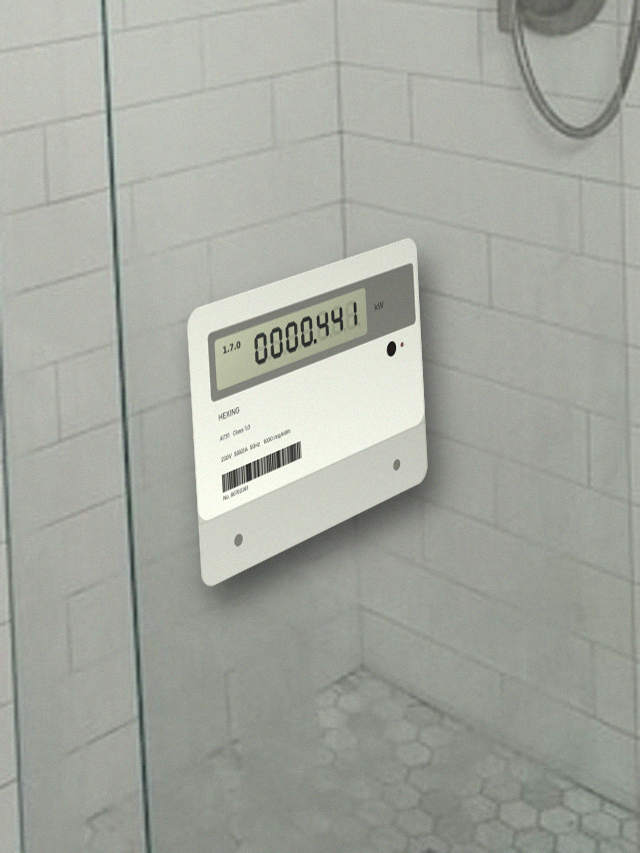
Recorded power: 0.441; kW
